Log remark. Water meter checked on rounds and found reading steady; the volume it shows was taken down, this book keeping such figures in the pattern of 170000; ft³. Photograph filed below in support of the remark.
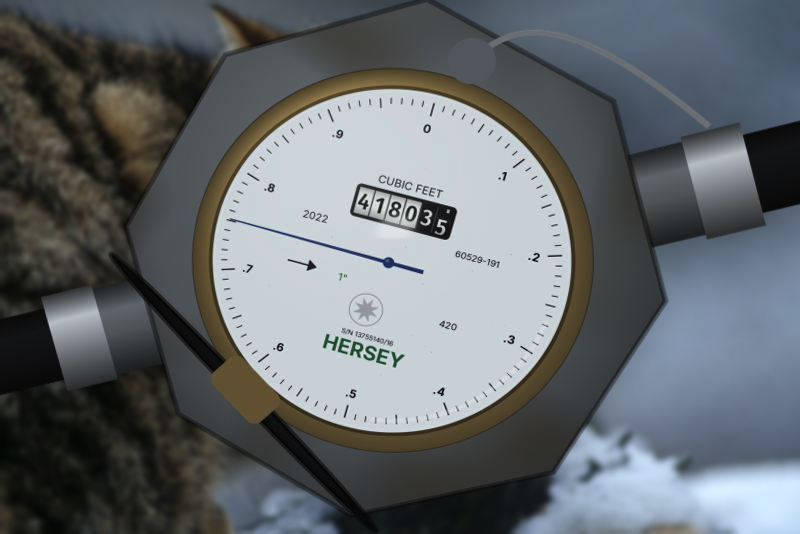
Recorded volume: 418034.75; ft³
